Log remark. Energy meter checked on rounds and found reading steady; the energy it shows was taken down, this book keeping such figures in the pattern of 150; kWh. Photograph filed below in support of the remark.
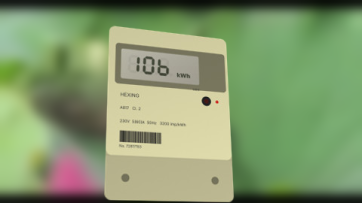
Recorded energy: 106; kWh
